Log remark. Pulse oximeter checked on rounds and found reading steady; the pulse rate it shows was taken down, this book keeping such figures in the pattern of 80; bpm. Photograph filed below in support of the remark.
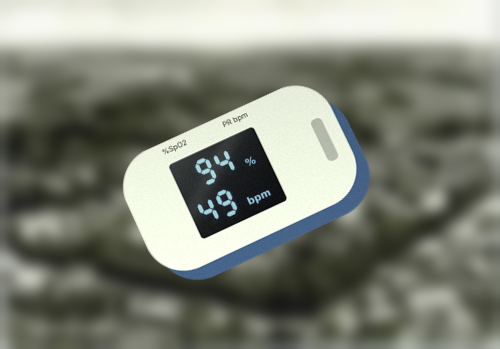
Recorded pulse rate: 49; bpm
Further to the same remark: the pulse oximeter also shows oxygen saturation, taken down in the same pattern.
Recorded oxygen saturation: 94; %
